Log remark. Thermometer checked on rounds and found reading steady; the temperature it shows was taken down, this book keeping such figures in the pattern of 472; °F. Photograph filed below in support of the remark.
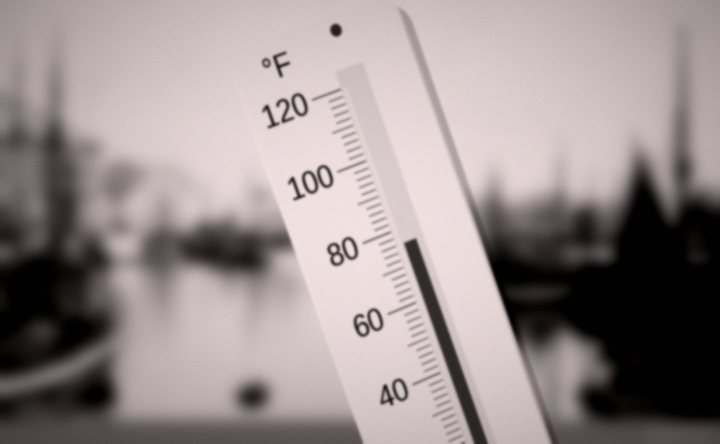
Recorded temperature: 76; °F
